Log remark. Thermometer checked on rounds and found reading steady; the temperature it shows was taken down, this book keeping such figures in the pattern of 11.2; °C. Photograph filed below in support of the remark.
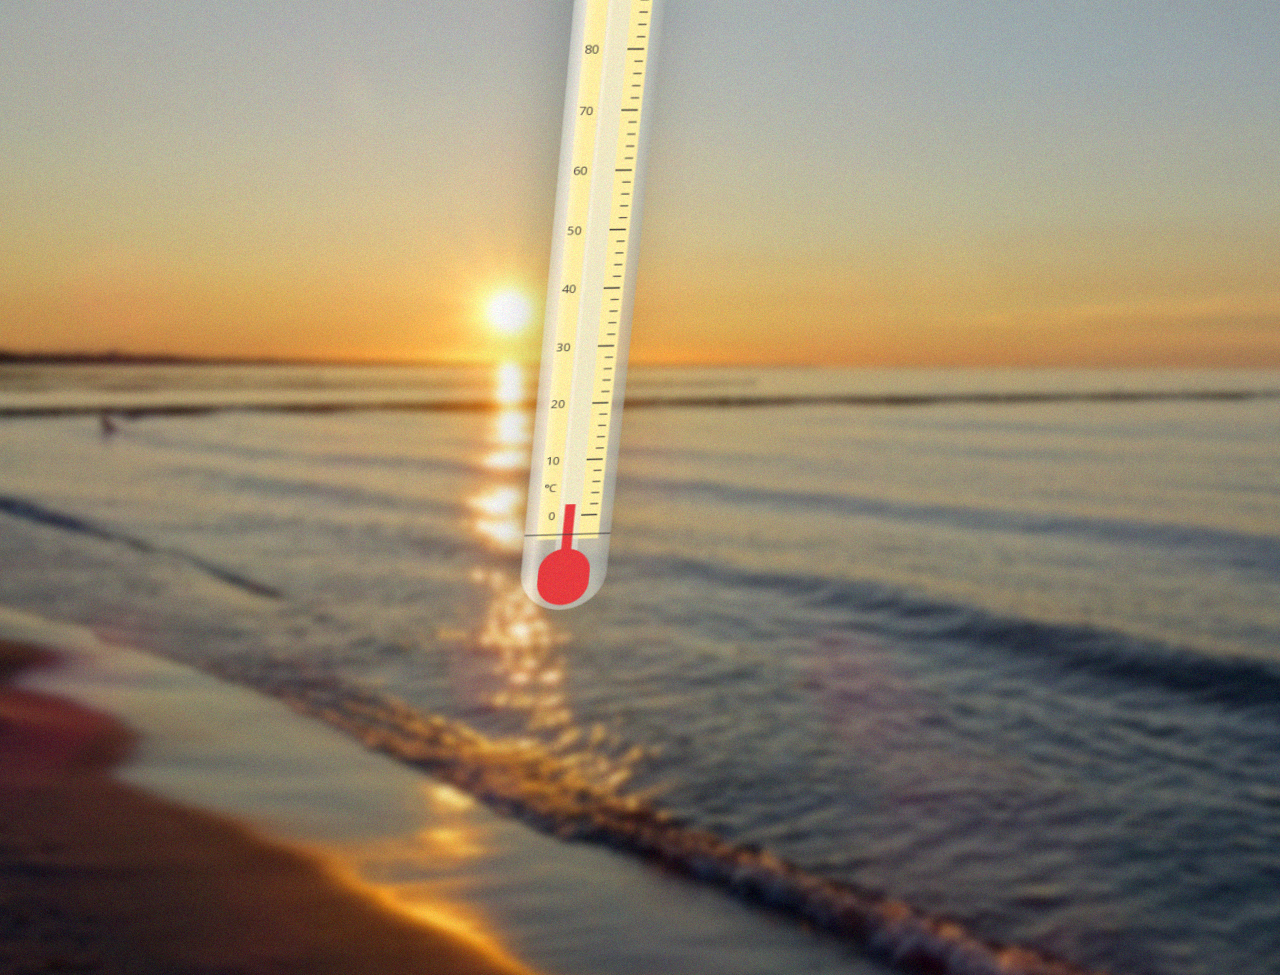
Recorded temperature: 2; °C
